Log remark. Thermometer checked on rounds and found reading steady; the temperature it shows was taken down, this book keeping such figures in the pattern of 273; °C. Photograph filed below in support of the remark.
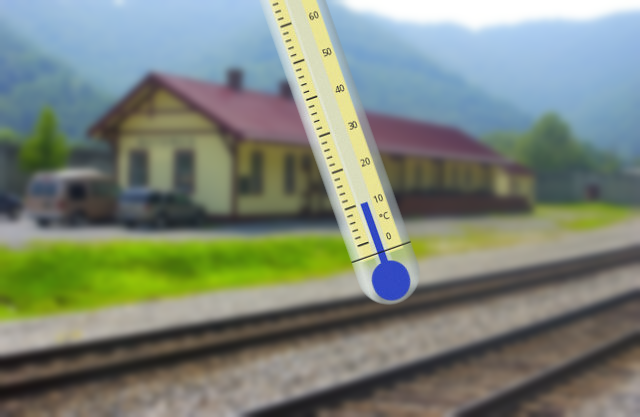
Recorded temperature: 10; °C
